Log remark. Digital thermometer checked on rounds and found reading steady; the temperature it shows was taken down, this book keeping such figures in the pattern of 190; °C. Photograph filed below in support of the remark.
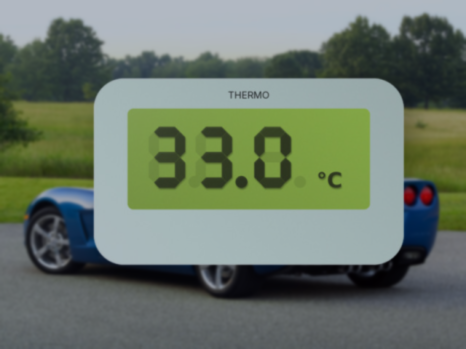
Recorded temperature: 33.0; °C
